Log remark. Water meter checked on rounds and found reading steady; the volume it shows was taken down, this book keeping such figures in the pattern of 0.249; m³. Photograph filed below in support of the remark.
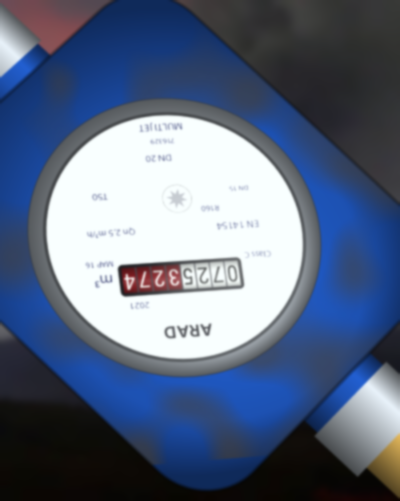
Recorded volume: 725.3274; m³
